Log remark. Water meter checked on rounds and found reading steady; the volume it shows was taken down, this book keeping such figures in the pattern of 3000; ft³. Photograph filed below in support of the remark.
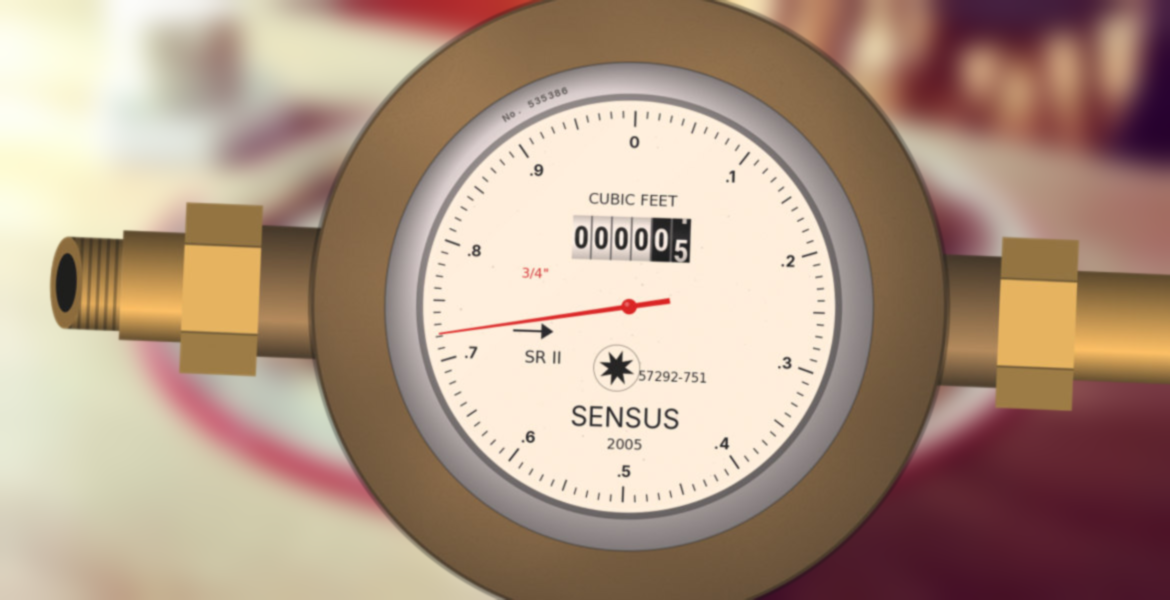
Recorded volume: 4.72; ft³
